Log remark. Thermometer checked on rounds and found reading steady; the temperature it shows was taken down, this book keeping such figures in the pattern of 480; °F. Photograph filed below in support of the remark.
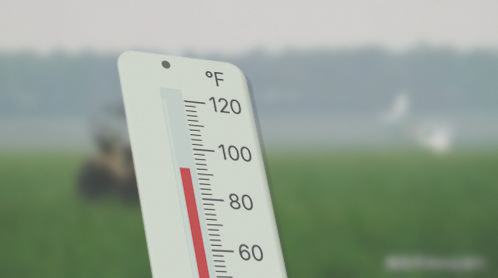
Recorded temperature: 92; °F
